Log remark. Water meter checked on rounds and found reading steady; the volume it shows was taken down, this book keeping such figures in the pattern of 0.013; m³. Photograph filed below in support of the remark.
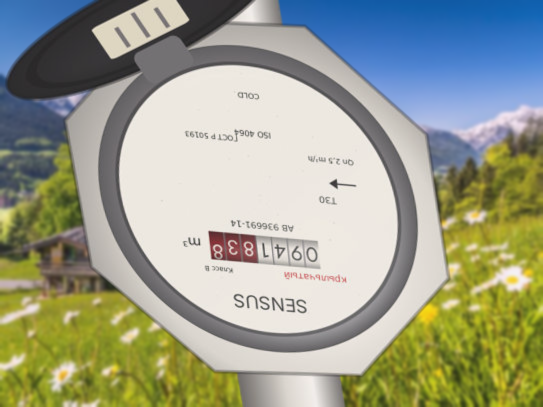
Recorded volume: 941.838; m³
